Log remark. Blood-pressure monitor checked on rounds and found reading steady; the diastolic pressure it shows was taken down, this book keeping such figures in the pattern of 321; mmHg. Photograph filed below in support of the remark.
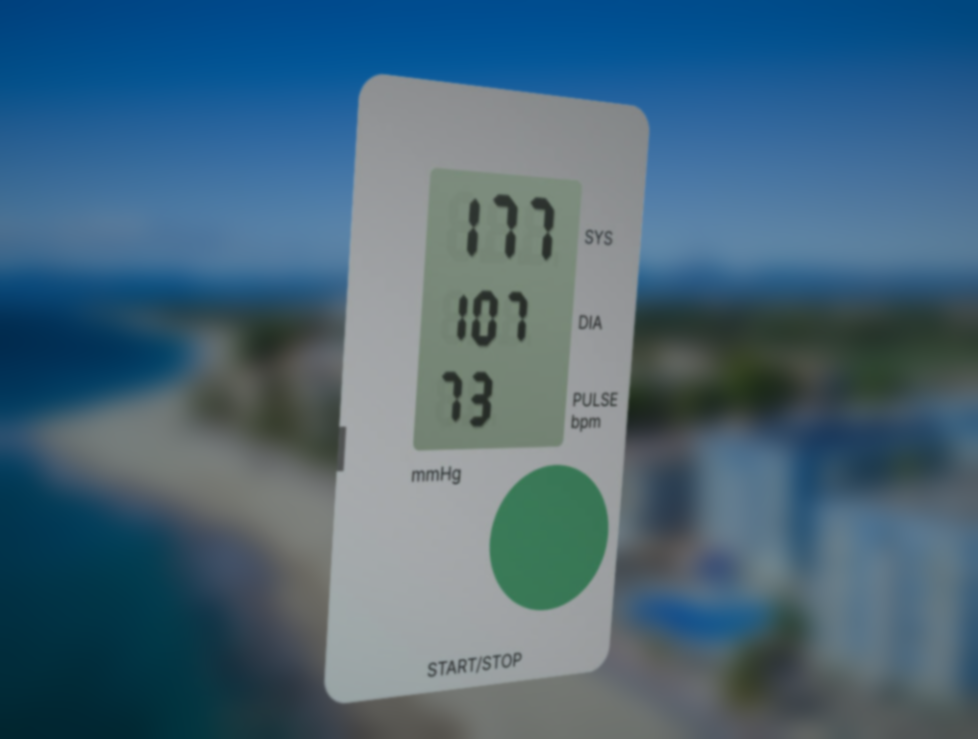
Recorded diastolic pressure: 107; mmHg
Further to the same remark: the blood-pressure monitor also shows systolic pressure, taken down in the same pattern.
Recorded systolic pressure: 177; mmHg
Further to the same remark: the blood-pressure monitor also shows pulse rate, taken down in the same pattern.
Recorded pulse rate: 73; bpm
